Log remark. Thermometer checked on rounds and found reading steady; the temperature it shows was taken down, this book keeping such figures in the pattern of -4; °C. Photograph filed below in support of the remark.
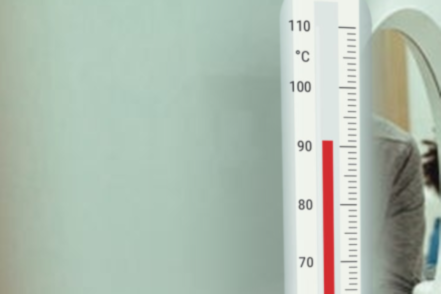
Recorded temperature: 91; °C
